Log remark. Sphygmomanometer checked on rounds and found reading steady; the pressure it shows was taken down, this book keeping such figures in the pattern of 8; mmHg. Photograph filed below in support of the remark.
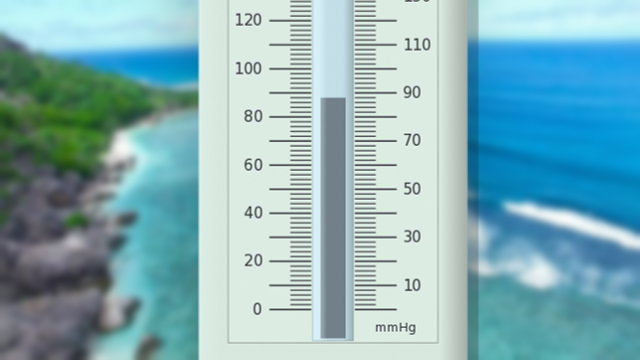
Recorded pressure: 88; mmHg
